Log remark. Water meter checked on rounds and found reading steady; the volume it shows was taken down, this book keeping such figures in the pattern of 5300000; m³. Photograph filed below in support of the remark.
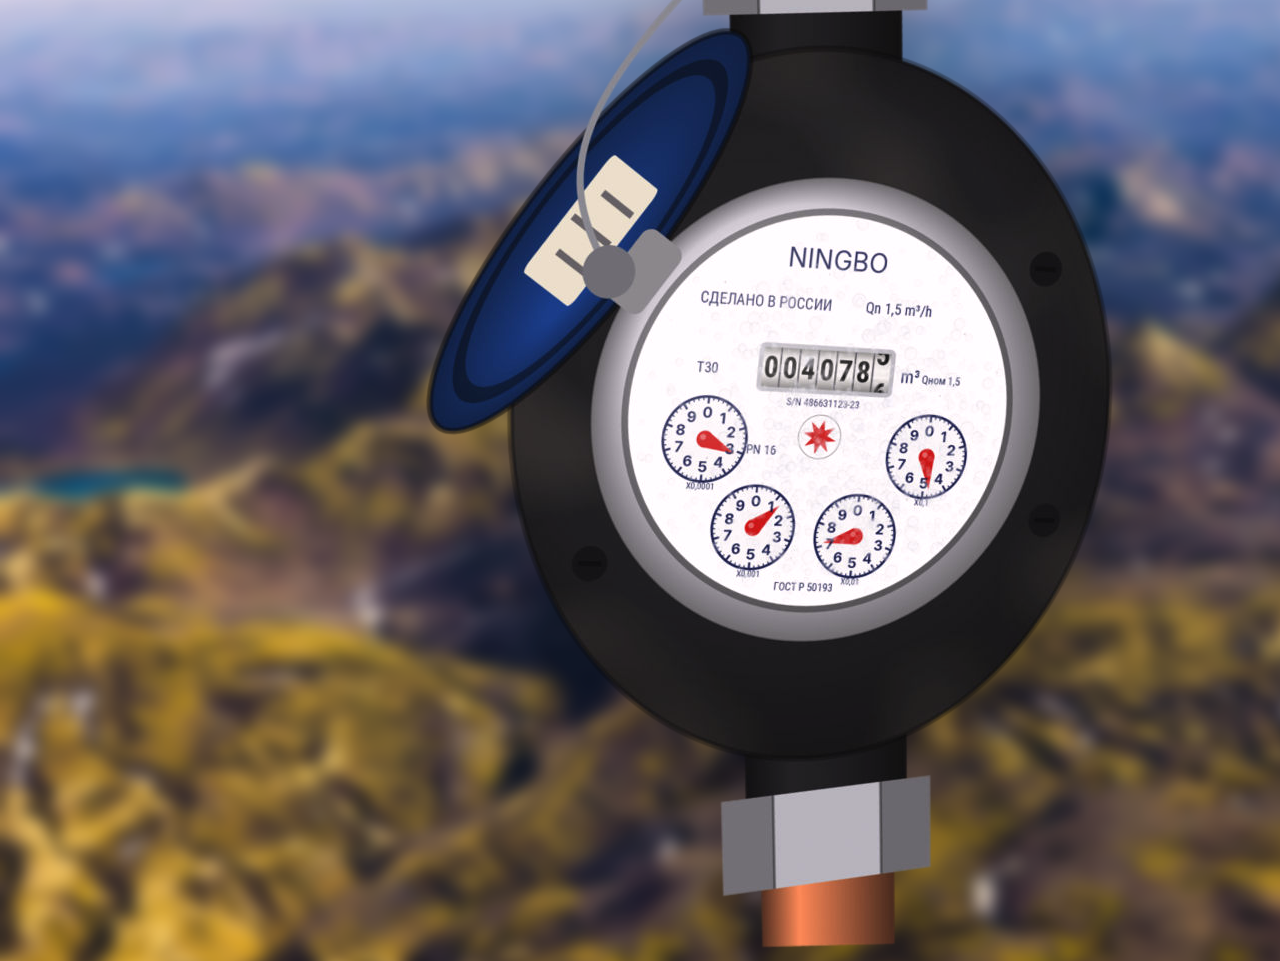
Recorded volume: 40785.4713; m³
